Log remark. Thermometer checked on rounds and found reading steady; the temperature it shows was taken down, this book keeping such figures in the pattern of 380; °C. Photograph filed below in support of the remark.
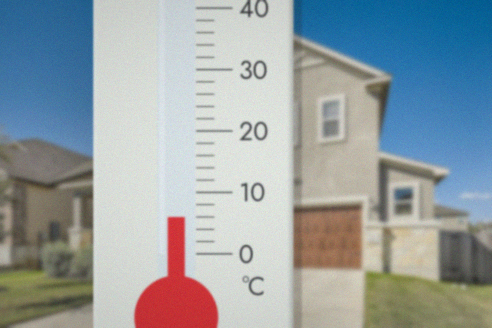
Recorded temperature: 6; °C
